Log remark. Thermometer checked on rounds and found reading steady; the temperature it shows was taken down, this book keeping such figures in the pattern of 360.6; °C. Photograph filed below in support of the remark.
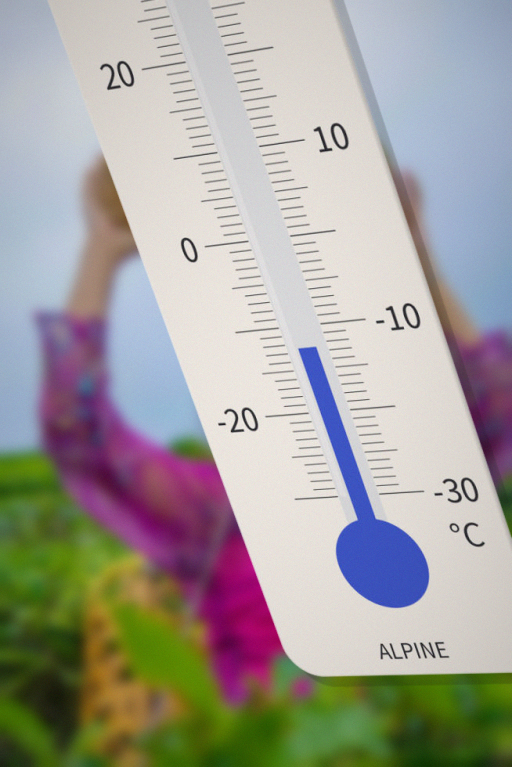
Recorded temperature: -12.5; °C
